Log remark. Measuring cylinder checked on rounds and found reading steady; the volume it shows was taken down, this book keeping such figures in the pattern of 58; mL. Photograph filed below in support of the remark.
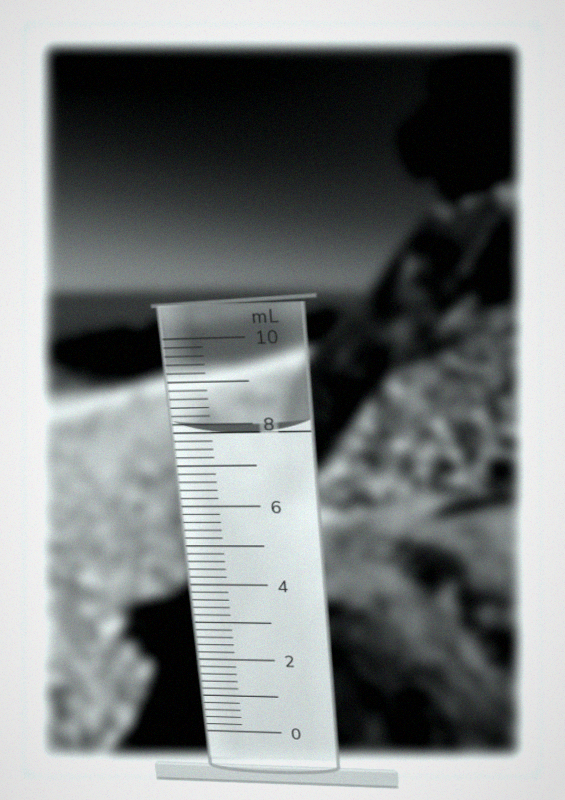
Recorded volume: 7.8; mL
